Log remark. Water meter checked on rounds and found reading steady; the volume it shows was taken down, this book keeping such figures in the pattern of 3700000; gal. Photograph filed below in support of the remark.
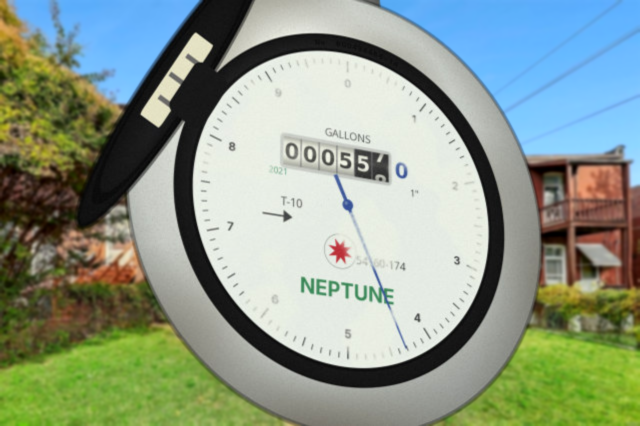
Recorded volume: 5574.3; gal
